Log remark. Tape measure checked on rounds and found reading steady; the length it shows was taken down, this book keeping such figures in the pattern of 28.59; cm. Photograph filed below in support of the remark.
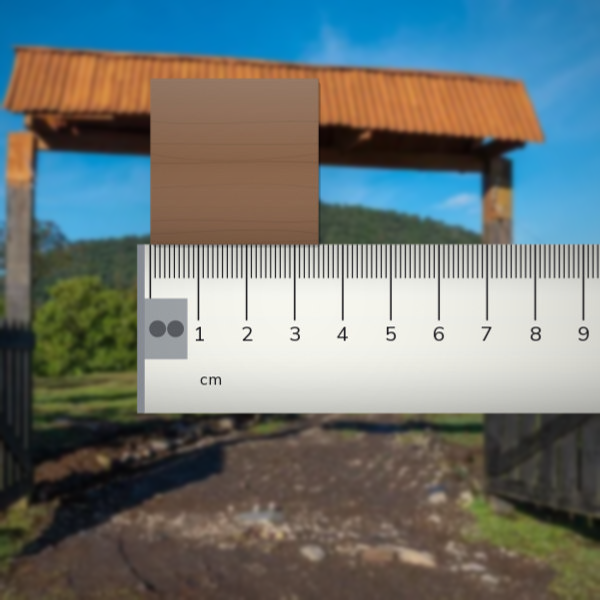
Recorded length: 3.5; cm
